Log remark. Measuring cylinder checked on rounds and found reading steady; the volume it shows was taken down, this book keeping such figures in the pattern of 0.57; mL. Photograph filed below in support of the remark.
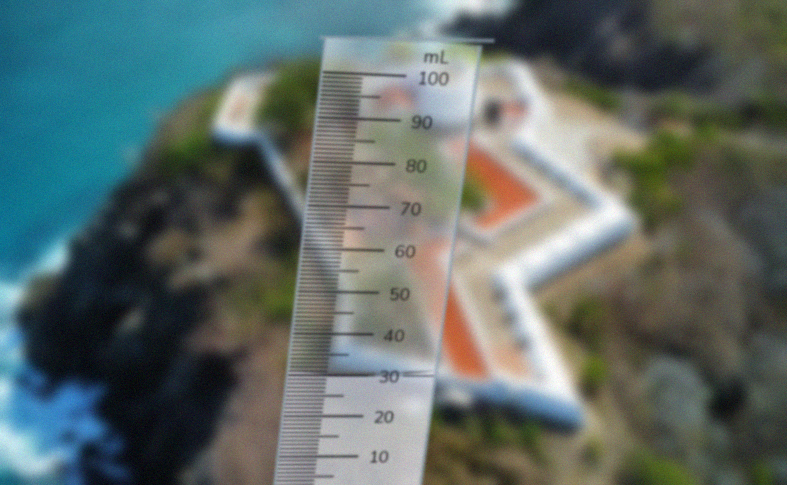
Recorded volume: 30; mL
